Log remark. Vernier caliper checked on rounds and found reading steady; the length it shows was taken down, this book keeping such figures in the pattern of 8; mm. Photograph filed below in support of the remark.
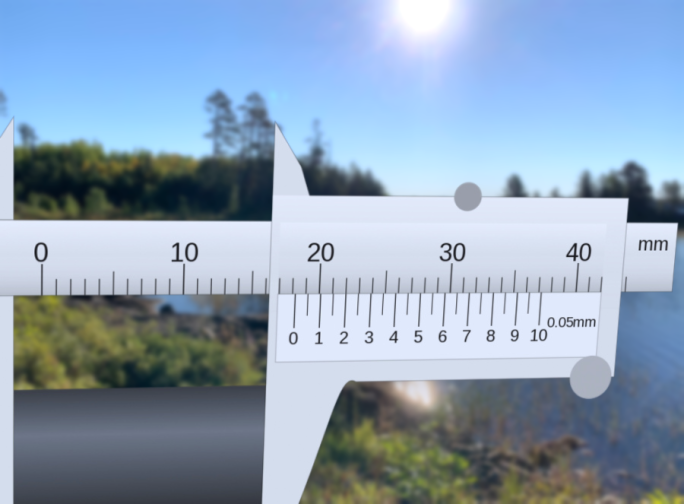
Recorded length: 18.2; mm
